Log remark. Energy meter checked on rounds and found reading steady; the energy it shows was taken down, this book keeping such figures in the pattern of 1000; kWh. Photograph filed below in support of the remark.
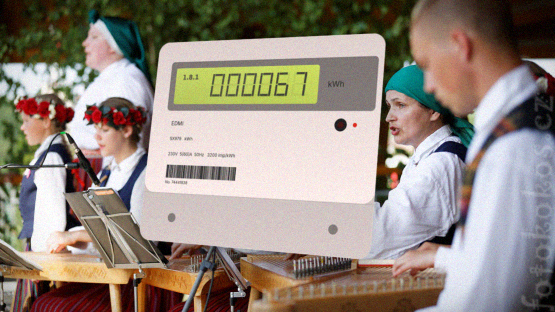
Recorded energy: 67; kWh
